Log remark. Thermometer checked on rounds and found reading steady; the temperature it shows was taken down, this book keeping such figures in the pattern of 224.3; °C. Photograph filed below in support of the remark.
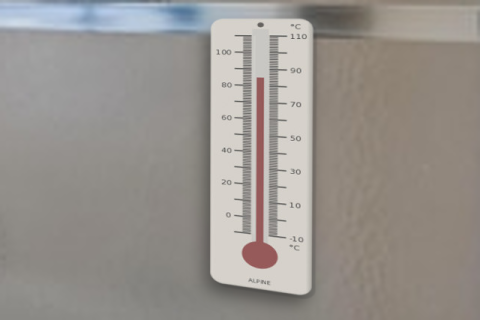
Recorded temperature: 85; °C
